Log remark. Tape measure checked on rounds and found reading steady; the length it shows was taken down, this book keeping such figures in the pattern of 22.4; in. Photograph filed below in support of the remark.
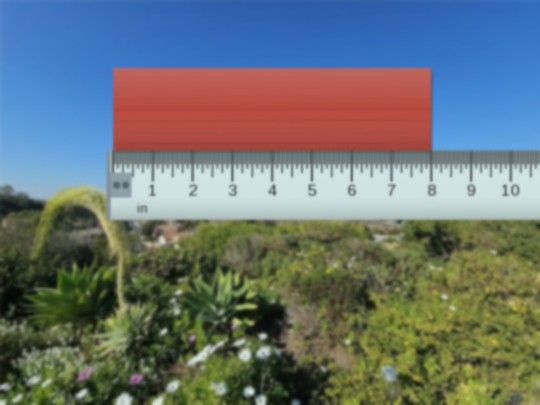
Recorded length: 8; in
